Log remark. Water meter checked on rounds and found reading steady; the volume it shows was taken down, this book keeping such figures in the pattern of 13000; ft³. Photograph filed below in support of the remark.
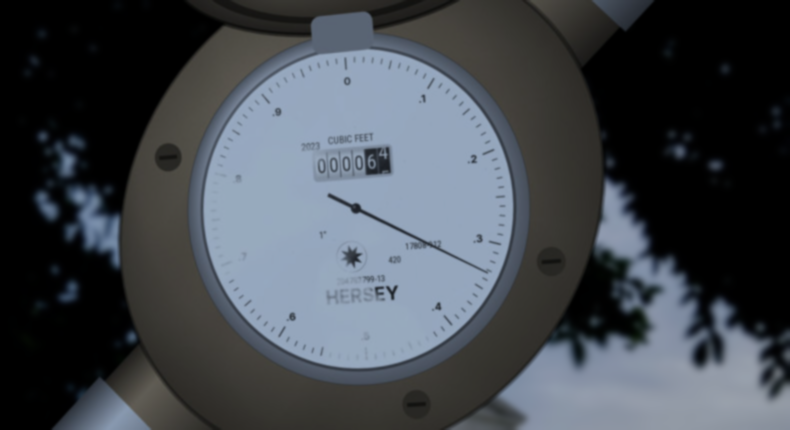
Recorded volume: 64.33; ft³
